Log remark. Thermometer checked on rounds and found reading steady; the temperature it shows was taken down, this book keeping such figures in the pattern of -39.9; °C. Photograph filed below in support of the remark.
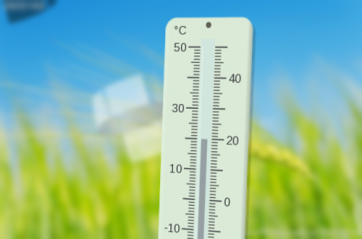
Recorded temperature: 20; °C
